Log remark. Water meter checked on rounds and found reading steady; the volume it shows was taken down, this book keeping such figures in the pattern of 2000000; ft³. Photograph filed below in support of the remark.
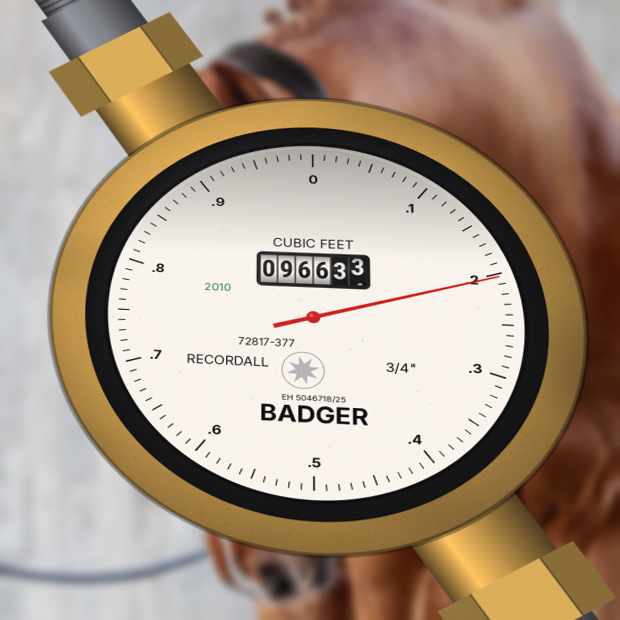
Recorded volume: 96633.20; ft³
